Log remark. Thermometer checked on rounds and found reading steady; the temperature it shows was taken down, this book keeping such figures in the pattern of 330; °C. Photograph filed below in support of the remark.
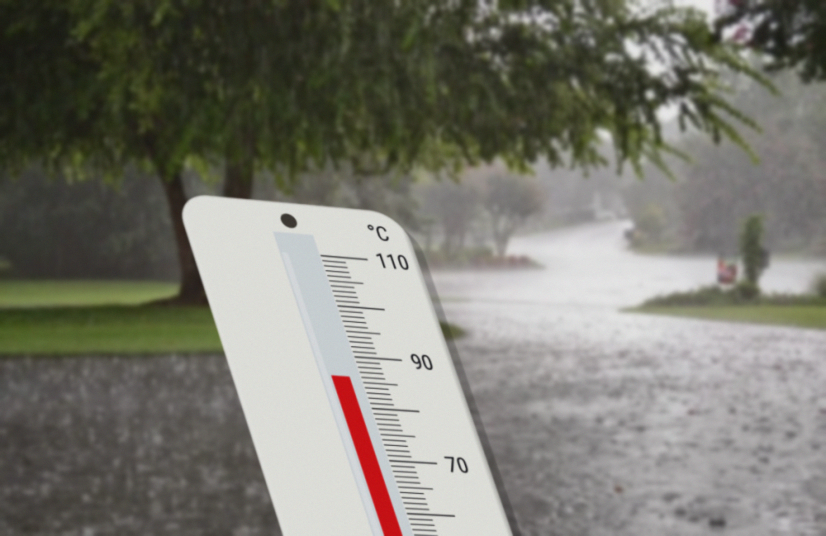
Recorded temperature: 86; °C
